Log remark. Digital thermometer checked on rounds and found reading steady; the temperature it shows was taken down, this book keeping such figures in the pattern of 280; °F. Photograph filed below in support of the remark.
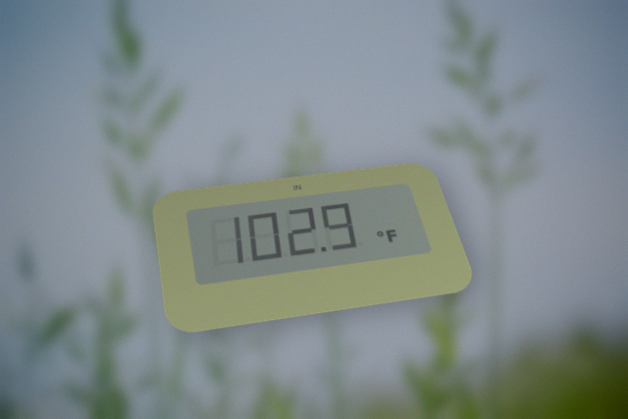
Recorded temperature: 102.9; °F
